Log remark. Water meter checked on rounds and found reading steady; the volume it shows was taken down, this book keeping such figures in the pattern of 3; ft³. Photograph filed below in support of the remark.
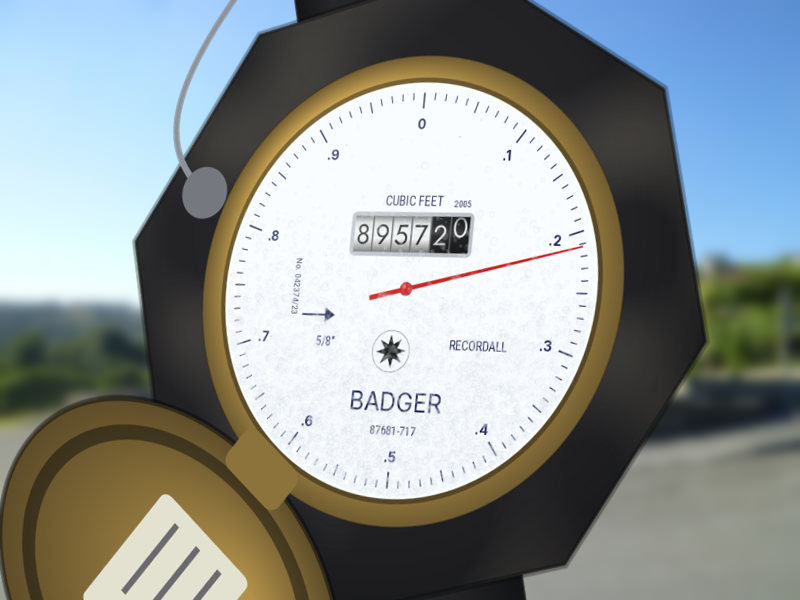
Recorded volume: 895720.21; ft³
